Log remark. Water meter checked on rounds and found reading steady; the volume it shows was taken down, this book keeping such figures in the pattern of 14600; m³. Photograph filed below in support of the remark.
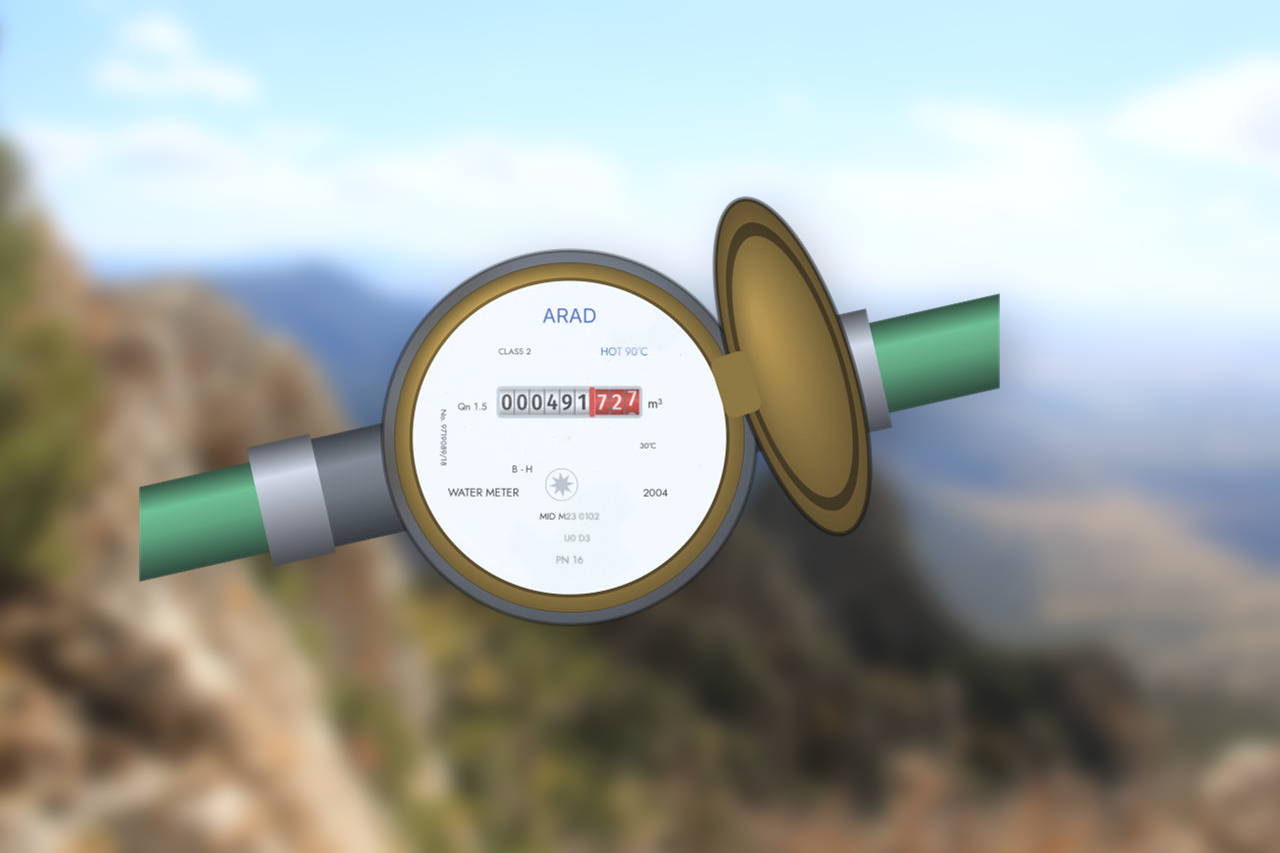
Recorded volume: 491.727; m³
